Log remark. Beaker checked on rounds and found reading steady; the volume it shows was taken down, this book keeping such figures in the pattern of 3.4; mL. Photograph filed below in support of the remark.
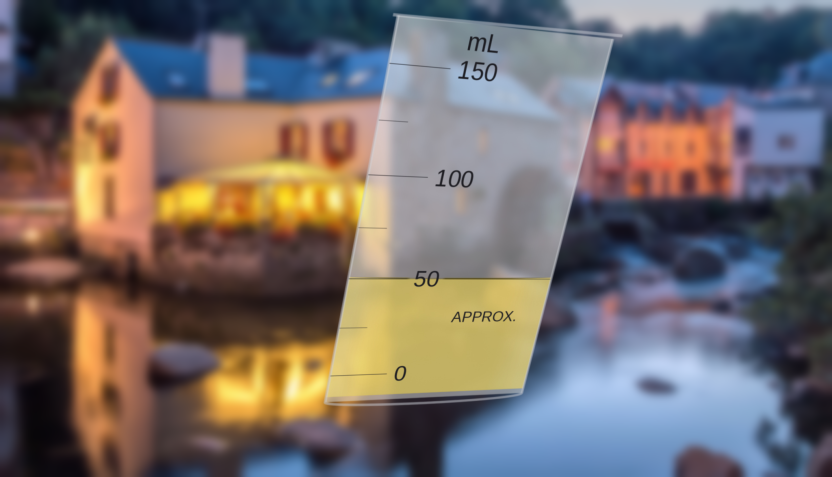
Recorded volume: 50; mL
